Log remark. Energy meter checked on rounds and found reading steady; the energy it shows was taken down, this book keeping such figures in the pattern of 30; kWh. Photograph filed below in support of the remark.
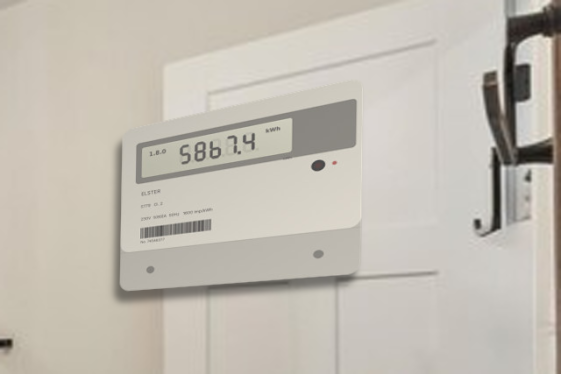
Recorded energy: 5867.4; kWh
